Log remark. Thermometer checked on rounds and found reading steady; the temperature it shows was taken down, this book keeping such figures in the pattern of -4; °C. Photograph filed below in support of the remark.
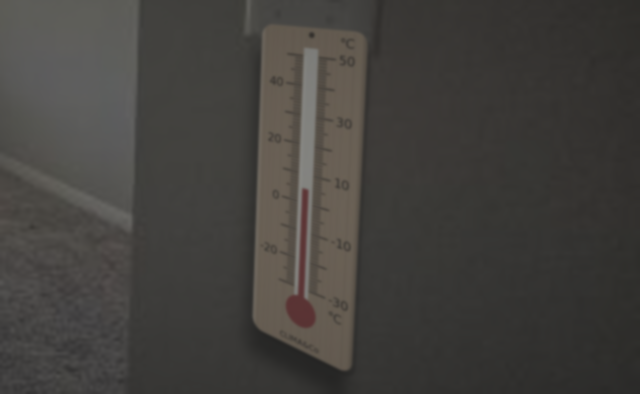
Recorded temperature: 5; °C
